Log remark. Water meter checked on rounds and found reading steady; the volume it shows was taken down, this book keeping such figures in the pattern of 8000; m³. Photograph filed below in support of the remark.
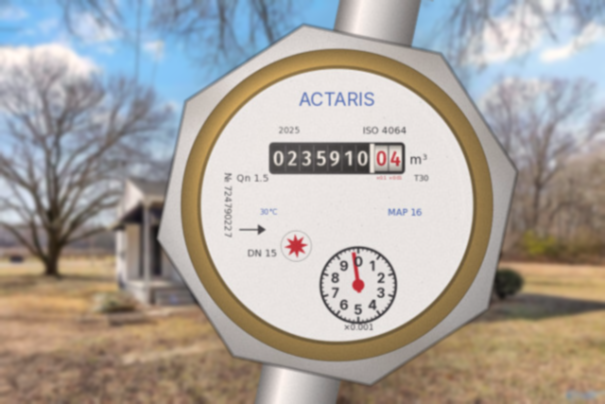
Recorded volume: 235910.039; m³
